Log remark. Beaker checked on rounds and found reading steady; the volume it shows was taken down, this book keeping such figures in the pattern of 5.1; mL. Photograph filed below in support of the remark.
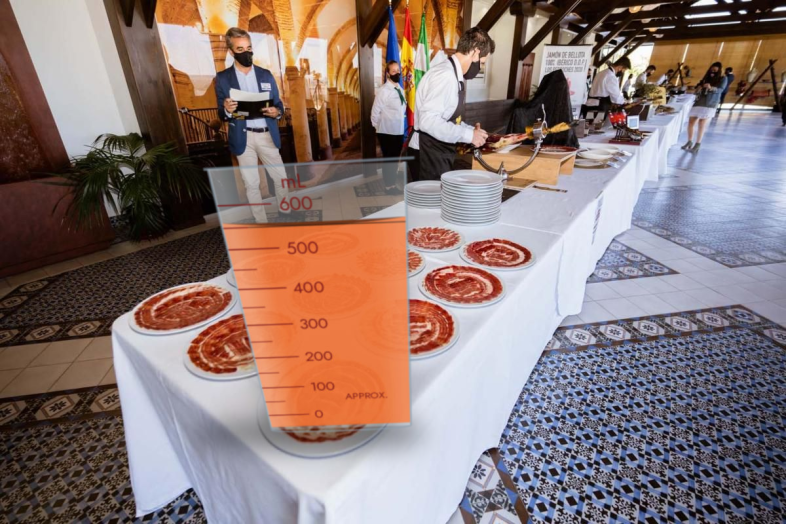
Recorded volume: 550; mL
